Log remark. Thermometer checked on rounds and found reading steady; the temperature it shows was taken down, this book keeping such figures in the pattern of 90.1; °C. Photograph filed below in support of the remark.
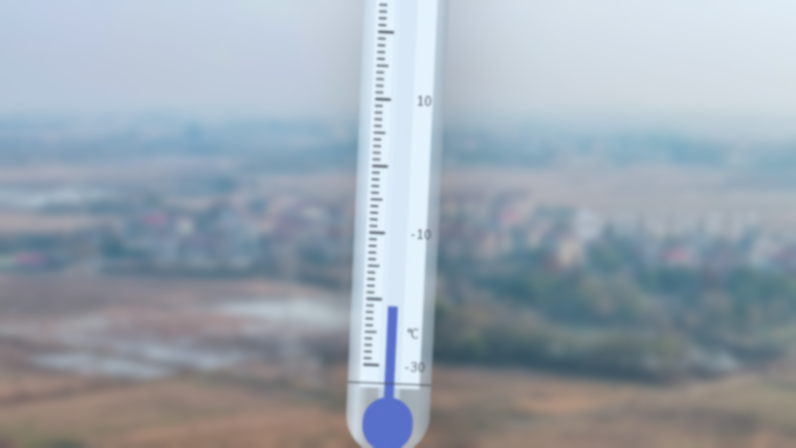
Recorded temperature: -21; °C
